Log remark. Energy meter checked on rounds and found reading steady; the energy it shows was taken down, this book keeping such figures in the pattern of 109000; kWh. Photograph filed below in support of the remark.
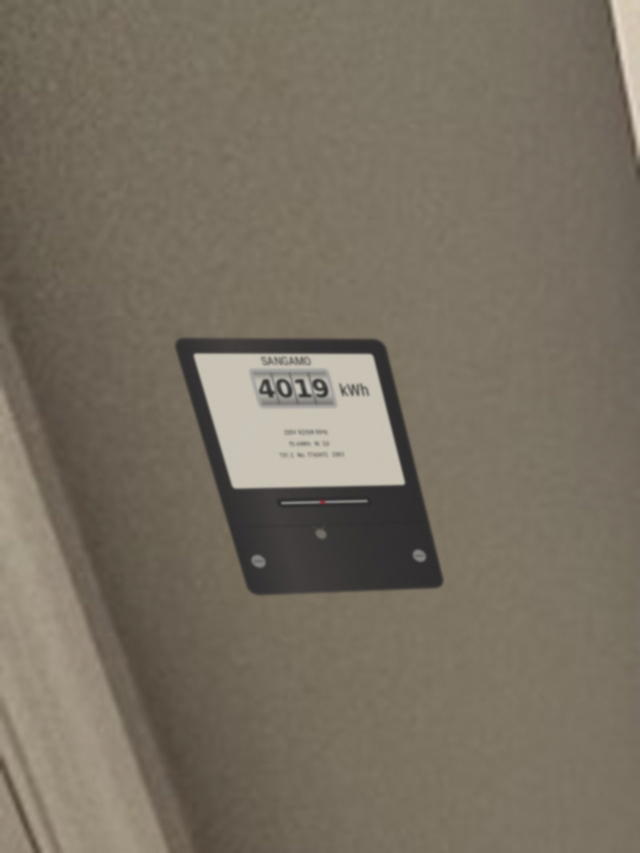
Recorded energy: 4019; kWh
